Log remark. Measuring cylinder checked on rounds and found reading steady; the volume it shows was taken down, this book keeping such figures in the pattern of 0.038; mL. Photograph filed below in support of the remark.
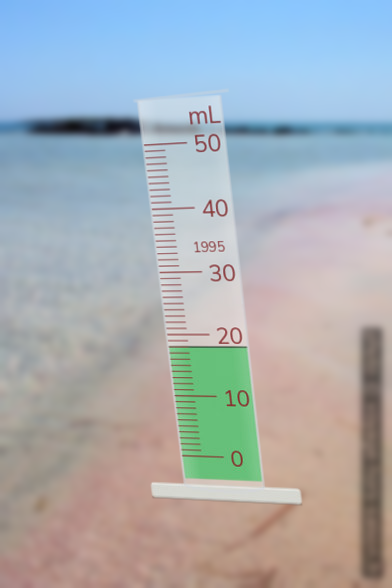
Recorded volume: 18; mL
